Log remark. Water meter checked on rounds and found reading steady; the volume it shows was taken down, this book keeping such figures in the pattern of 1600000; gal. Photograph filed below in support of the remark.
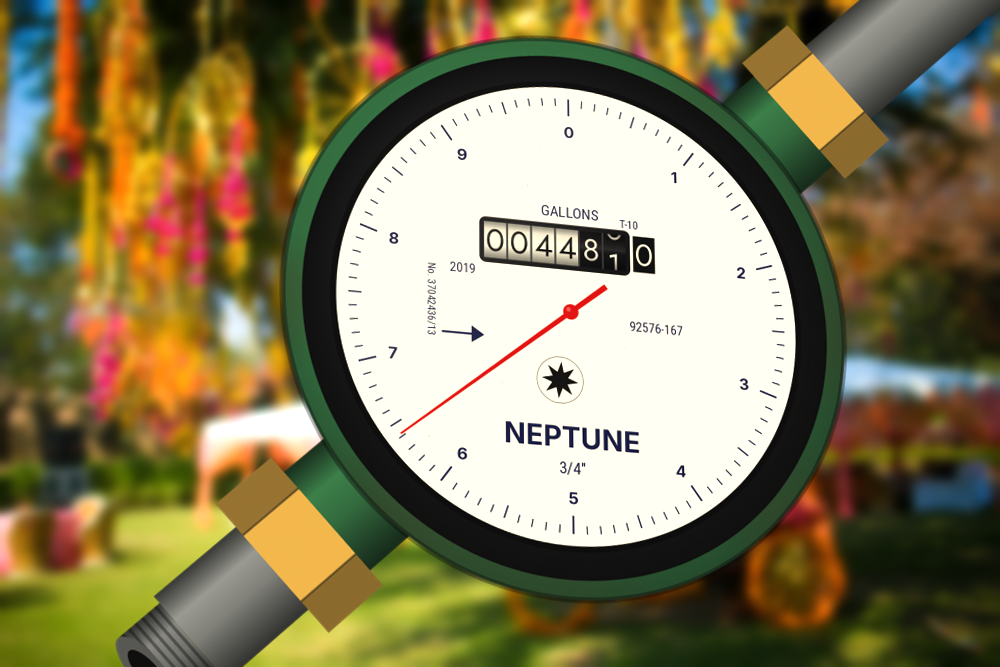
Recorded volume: 44806.4; gal
